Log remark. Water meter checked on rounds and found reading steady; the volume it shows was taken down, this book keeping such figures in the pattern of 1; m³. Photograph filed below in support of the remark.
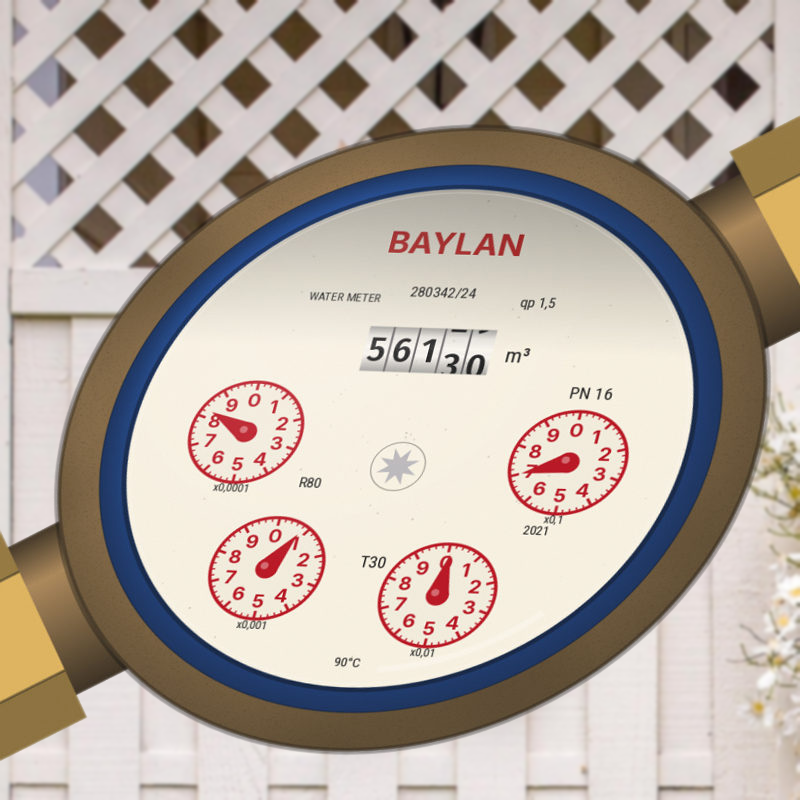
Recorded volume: 56129.7008; m³
